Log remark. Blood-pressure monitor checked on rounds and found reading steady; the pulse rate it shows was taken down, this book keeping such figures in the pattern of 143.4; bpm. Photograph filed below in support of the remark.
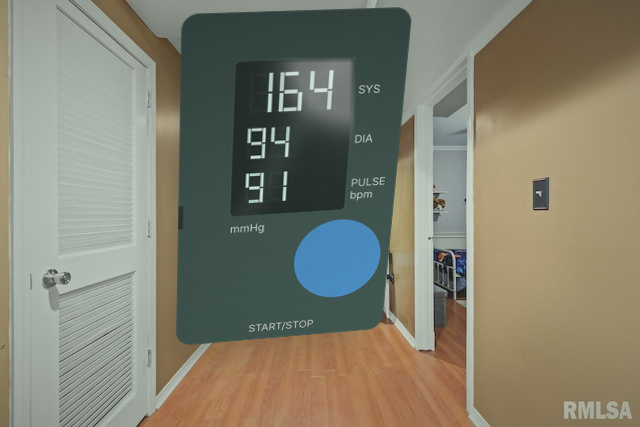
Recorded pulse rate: 91; bpm
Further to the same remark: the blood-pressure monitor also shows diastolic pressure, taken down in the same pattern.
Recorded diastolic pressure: 94; mmHg
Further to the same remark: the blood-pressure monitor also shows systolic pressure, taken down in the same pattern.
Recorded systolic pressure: 164; mmHg
